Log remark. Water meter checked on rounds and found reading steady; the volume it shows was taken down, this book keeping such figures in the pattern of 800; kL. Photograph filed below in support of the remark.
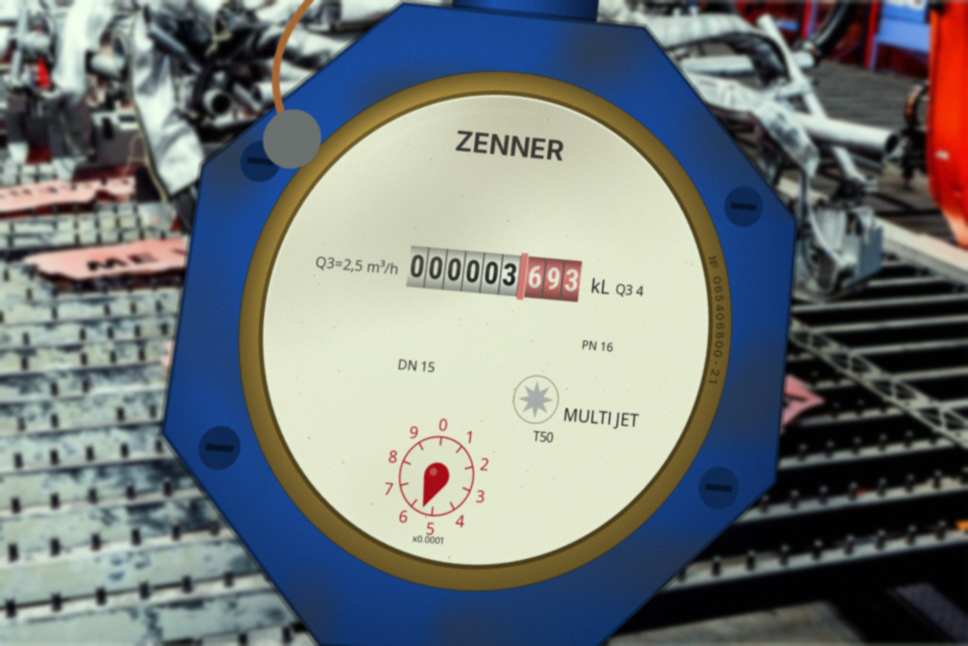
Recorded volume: 3.6935; kL
